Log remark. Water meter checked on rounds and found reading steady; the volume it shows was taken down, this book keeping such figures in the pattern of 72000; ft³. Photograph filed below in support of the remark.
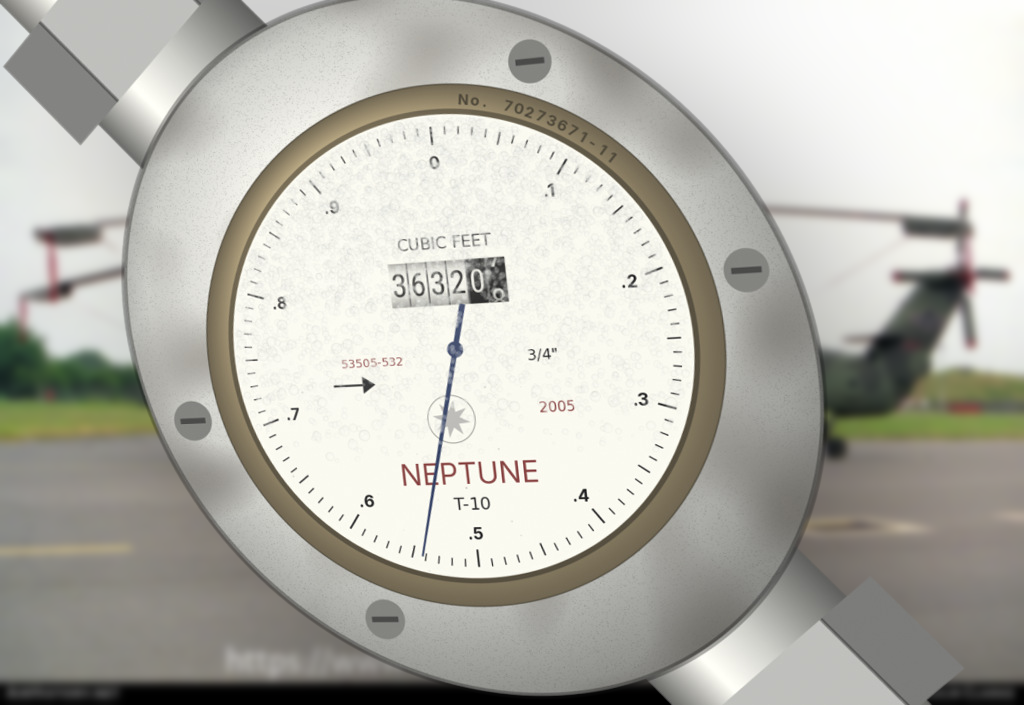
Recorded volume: 363207.54; ft³
